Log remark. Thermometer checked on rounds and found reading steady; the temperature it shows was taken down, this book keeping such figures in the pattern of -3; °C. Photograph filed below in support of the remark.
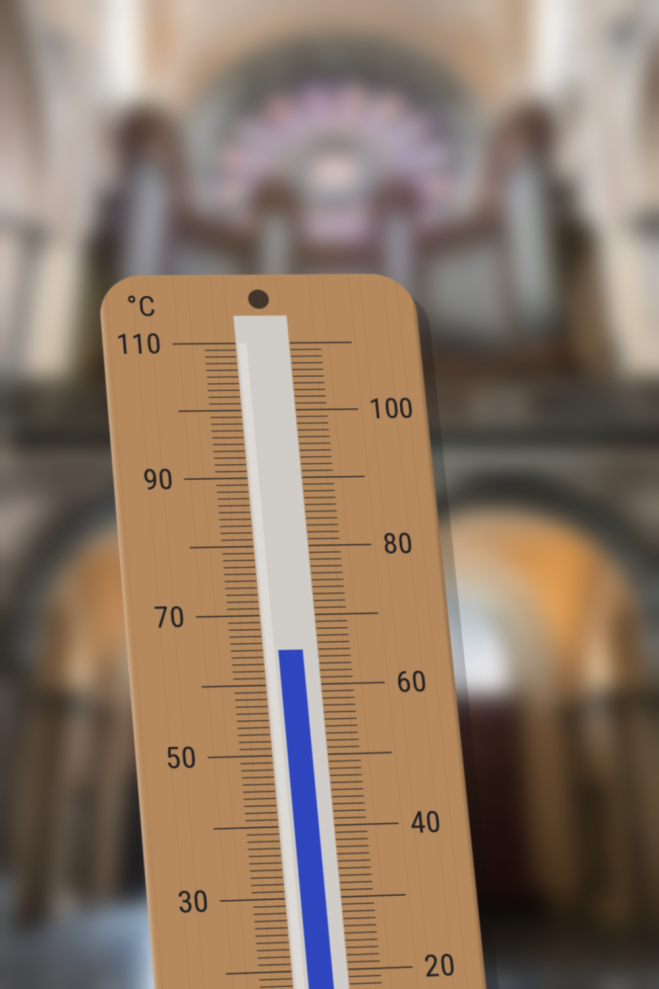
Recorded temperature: 65; °C
